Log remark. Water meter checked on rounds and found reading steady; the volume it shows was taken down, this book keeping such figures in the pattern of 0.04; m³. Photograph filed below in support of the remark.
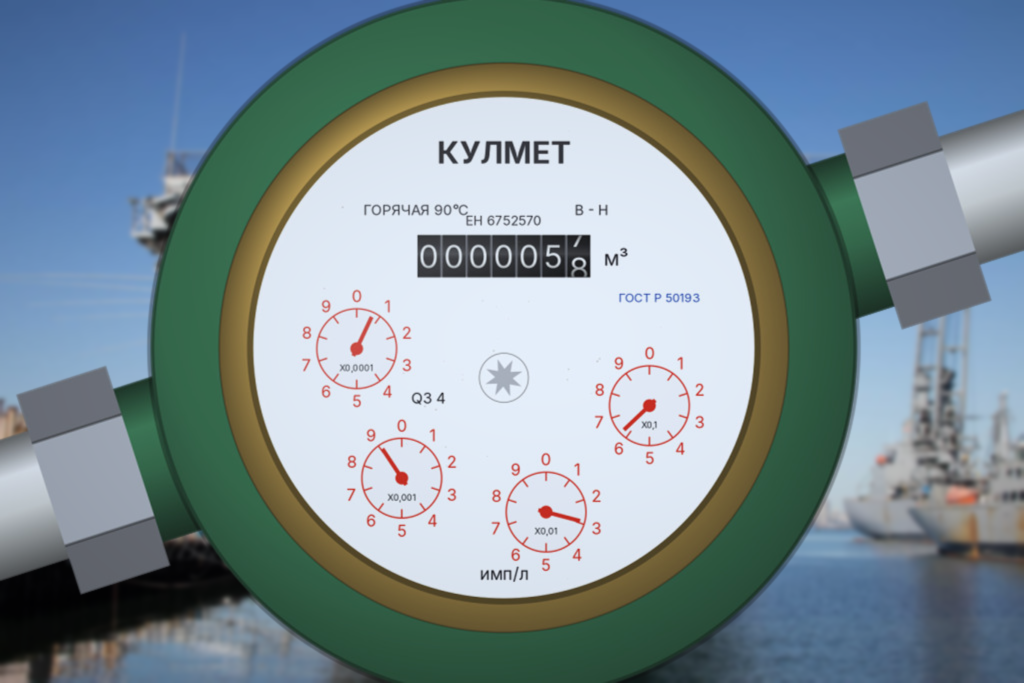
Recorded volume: 57.6290; m³
